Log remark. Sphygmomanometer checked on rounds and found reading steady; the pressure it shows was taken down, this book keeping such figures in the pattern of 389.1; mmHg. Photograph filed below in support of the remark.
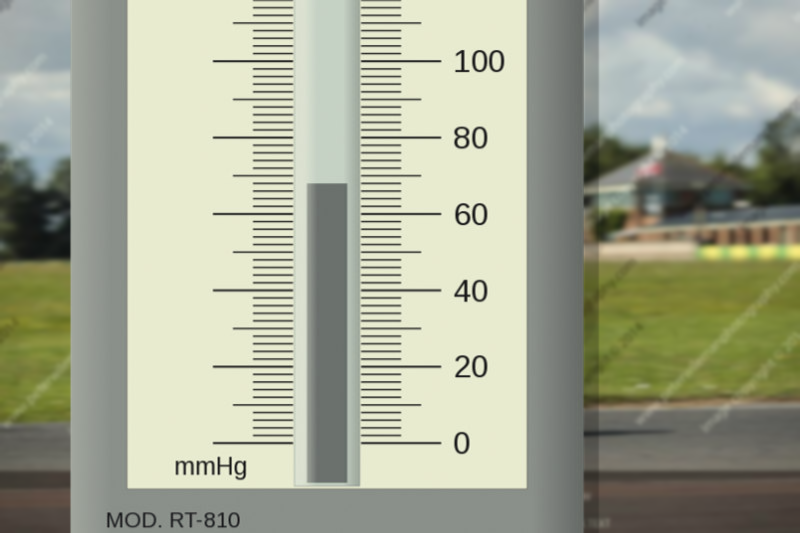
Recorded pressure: 68; mmHg
